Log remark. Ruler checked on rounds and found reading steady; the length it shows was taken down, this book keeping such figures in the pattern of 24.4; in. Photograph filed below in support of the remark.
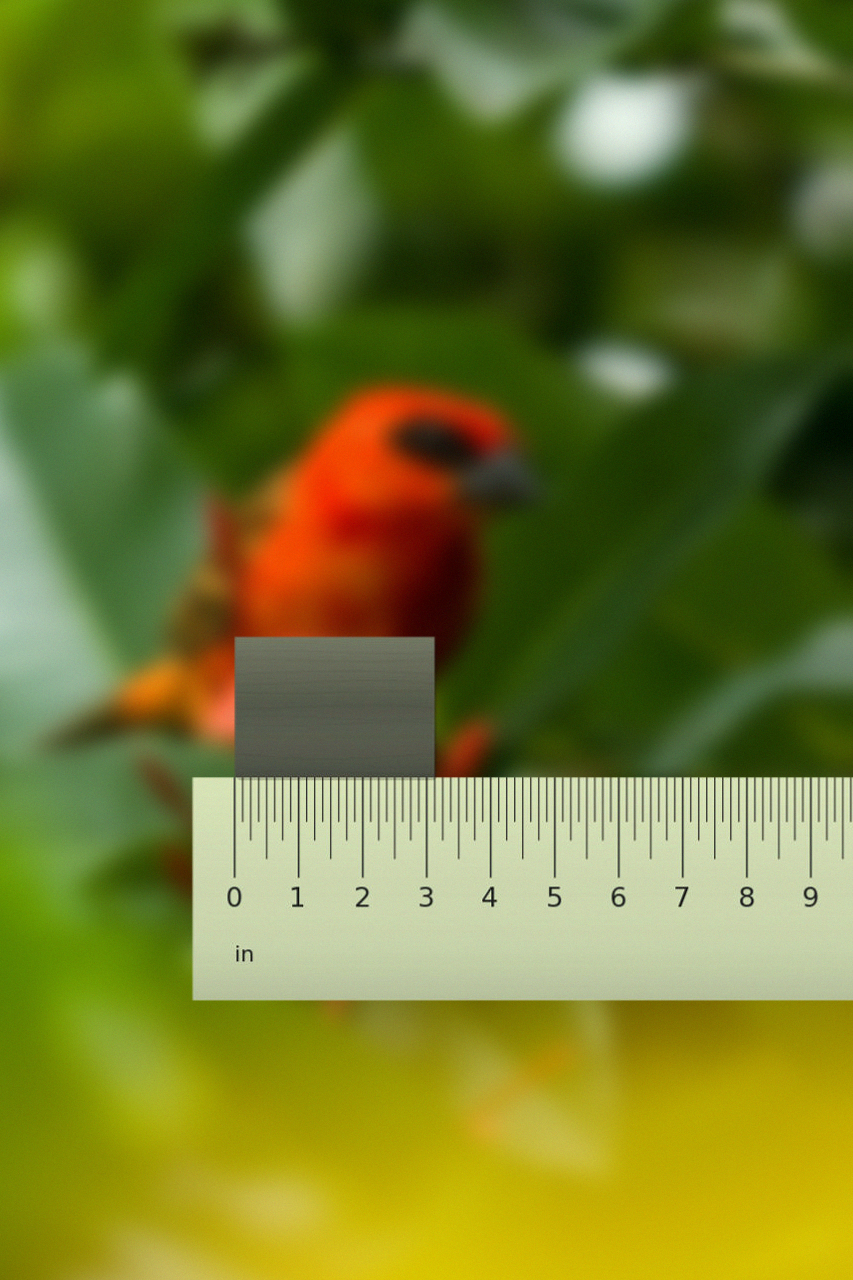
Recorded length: 3.125; in
